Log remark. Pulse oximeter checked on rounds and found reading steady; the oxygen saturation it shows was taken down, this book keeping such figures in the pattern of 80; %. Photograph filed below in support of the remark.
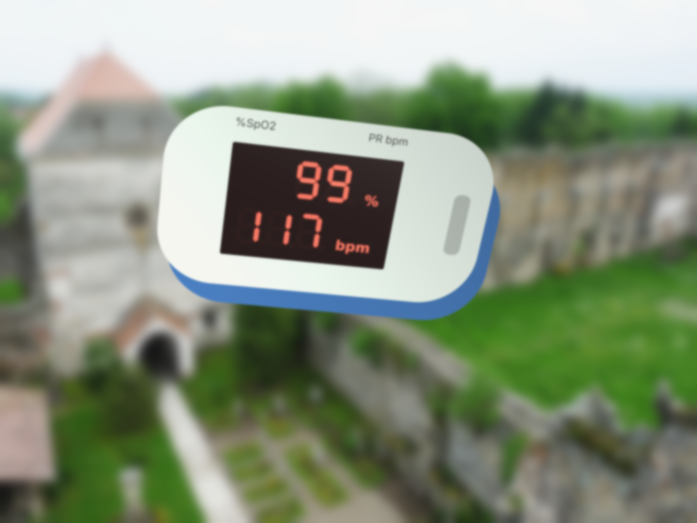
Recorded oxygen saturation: 99; %
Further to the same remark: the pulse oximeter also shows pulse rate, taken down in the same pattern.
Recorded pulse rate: 117; bpm
